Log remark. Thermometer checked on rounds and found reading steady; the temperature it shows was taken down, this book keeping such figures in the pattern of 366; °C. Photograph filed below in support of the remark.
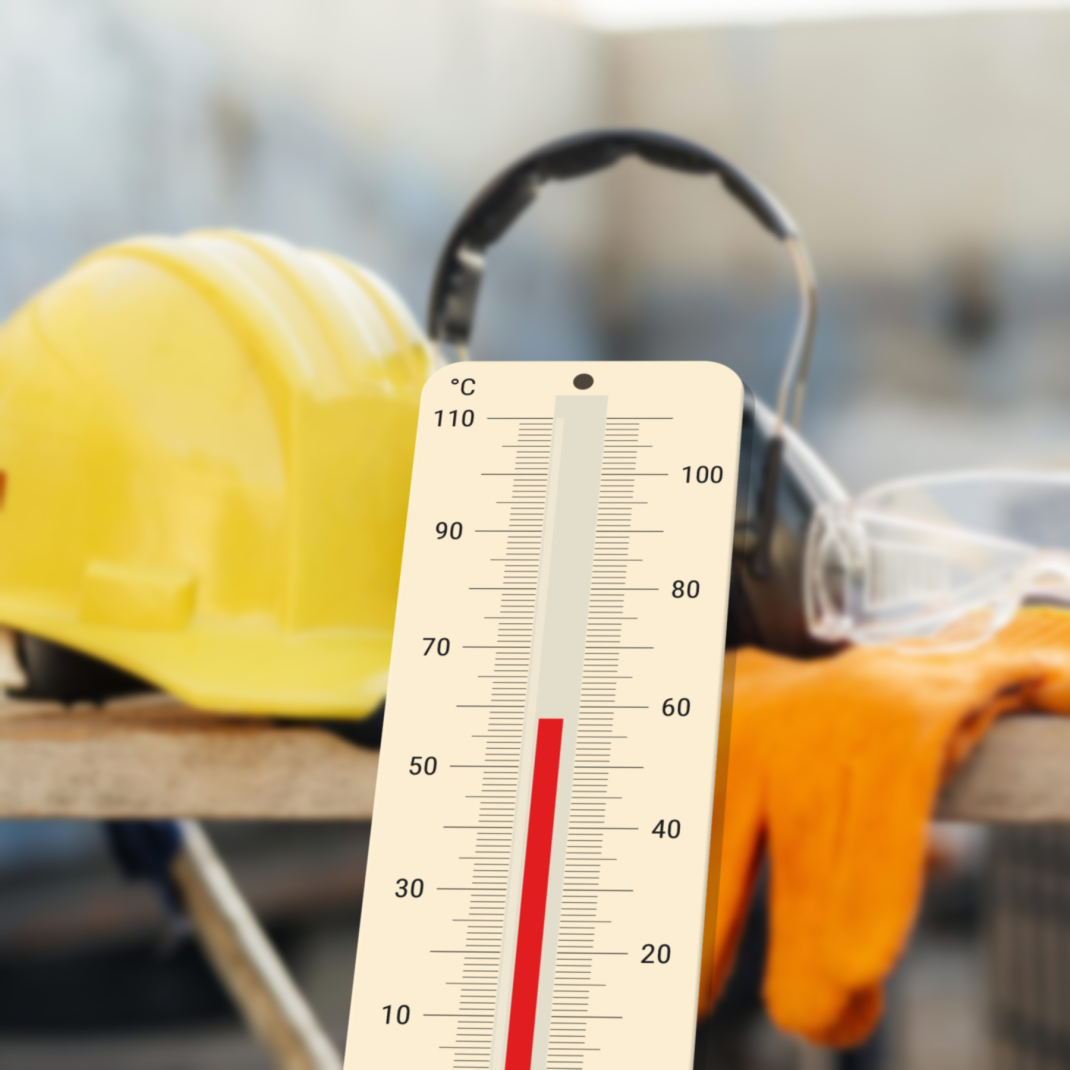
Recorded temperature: 58; °C
